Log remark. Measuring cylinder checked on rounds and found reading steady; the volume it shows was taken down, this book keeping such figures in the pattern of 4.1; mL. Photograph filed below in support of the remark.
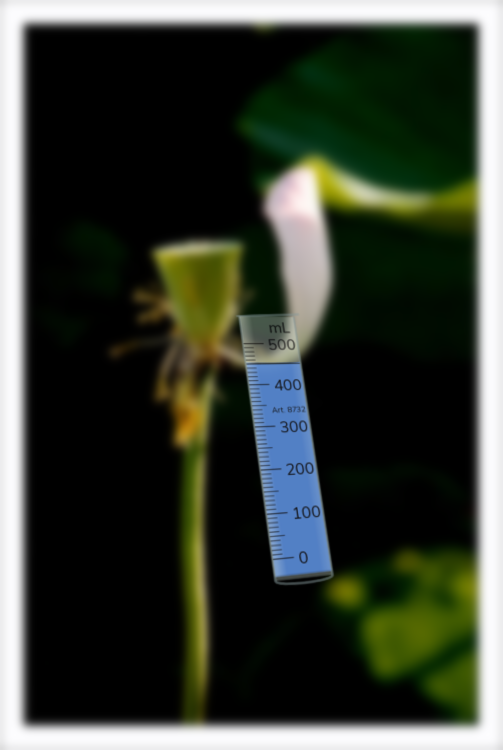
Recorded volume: 450; mL
